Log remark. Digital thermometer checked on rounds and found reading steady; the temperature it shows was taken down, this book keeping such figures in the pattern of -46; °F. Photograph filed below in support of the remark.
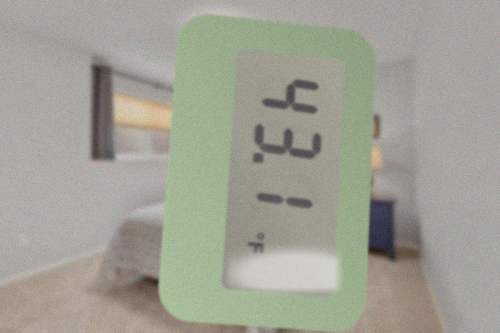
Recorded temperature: 43.1; °F
